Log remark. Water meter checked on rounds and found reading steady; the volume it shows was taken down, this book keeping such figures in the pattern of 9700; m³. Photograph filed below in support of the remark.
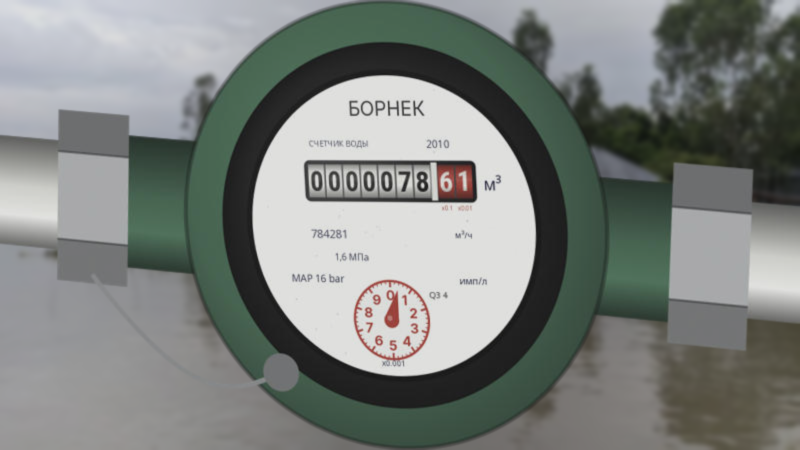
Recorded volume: 78.610; m³
